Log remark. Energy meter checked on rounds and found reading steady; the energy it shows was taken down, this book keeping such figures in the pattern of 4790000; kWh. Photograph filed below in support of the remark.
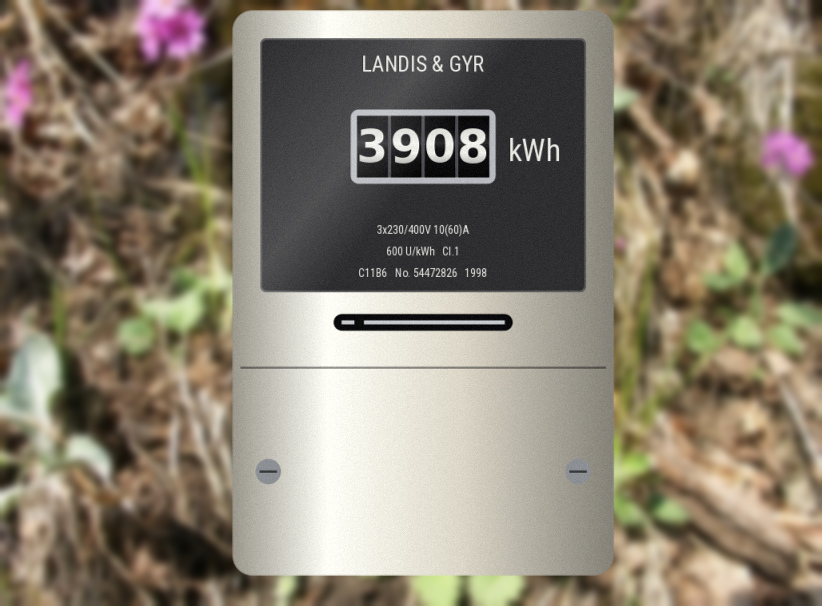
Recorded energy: 3908; kWh
